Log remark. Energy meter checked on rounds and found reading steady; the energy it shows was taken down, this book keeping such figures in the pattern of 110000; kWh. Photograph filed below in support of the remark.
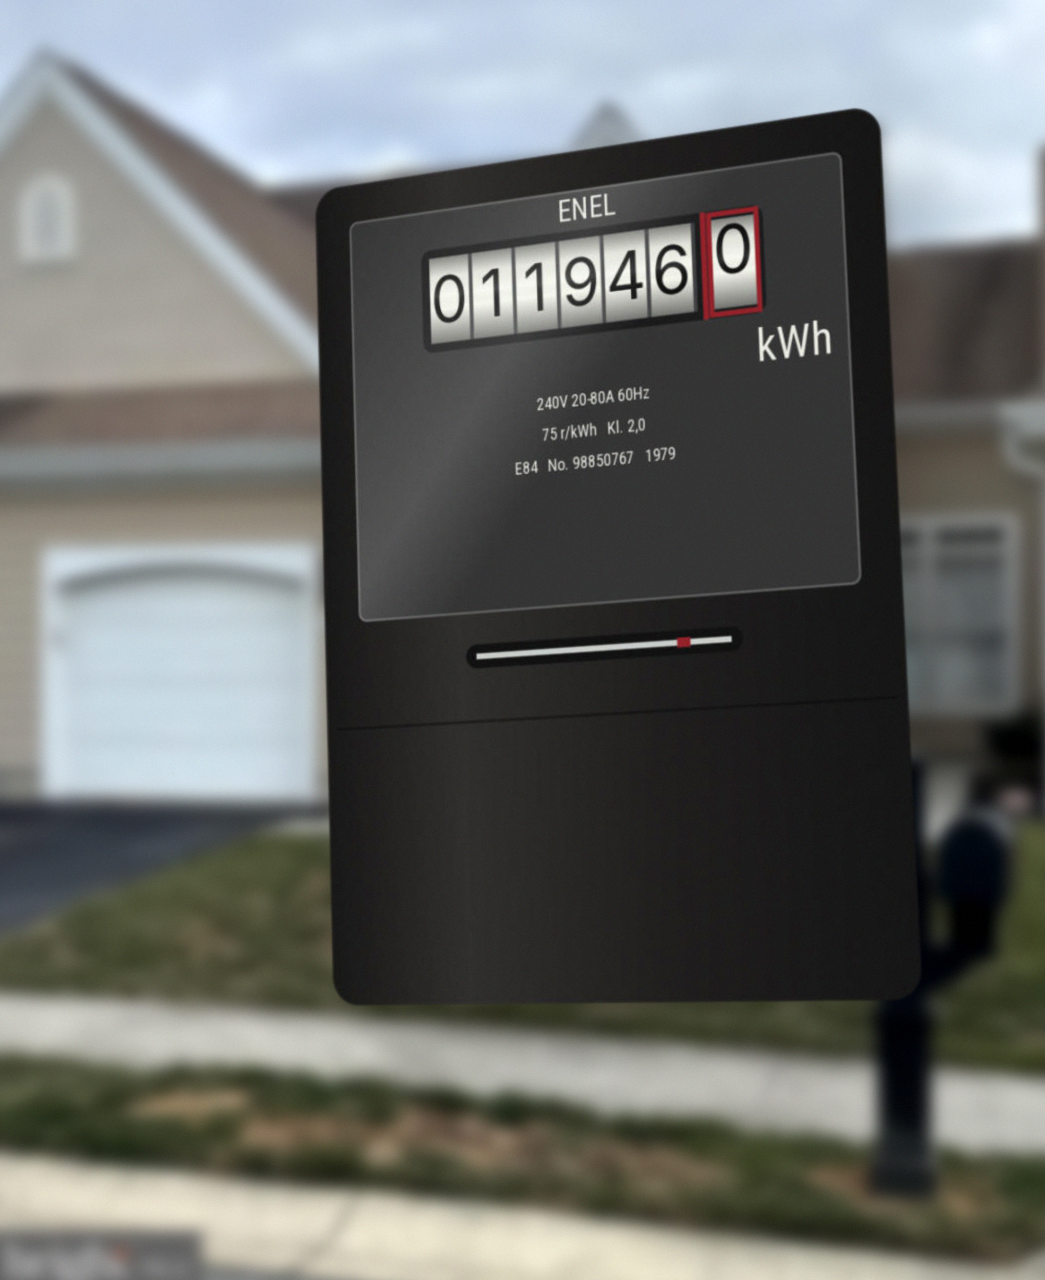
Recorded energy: 11946.0; kWh
